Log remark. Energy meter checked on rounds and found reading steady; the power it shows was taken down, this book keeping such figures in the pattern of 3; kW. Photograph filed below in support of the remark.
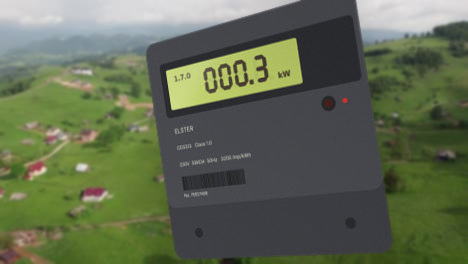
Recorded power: 0.3; kW
